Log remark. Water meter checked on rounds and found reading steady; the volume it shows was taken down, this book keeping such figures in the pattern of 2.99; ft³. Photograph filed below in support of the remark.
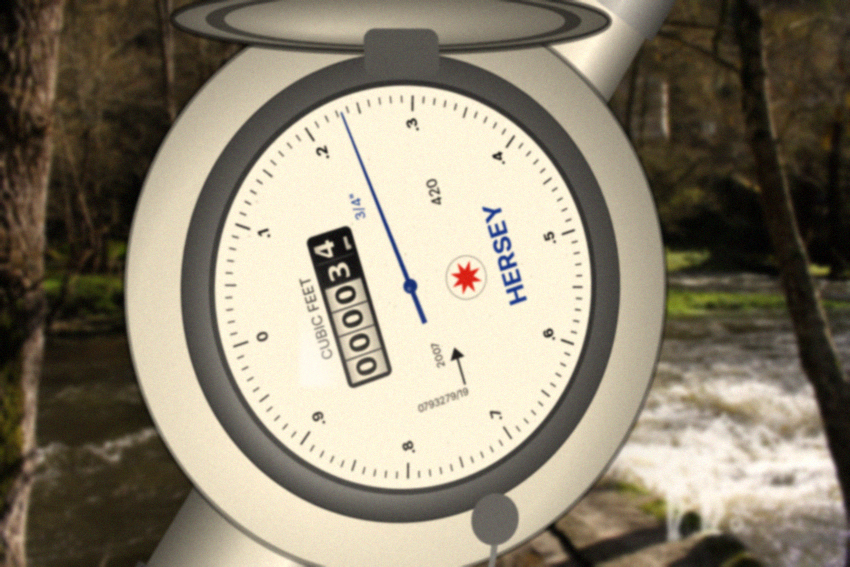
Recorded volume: 34.23; ft³
